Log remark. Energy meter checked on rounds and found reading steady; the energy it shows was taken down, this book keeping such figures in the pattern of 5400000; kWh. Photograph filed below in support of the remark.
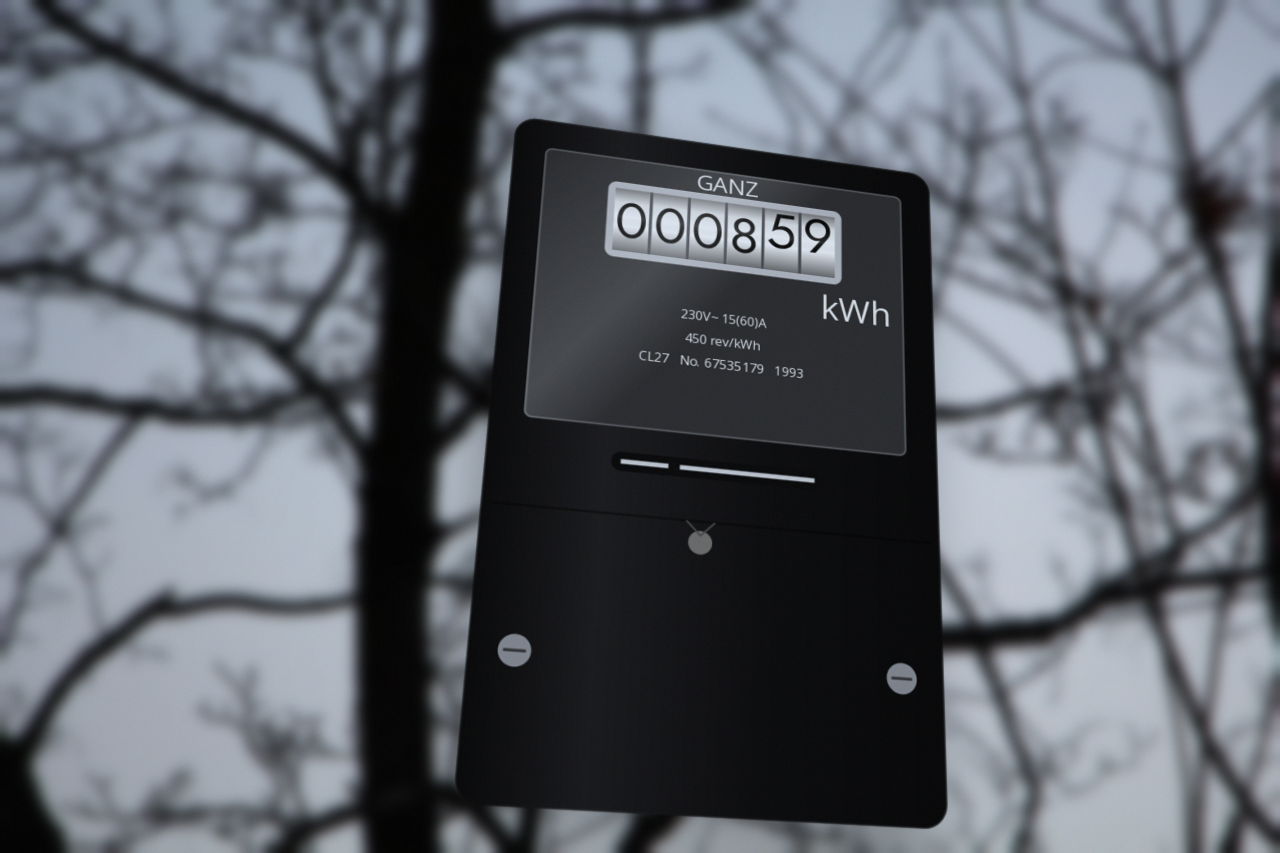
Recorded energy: 859; kWh
